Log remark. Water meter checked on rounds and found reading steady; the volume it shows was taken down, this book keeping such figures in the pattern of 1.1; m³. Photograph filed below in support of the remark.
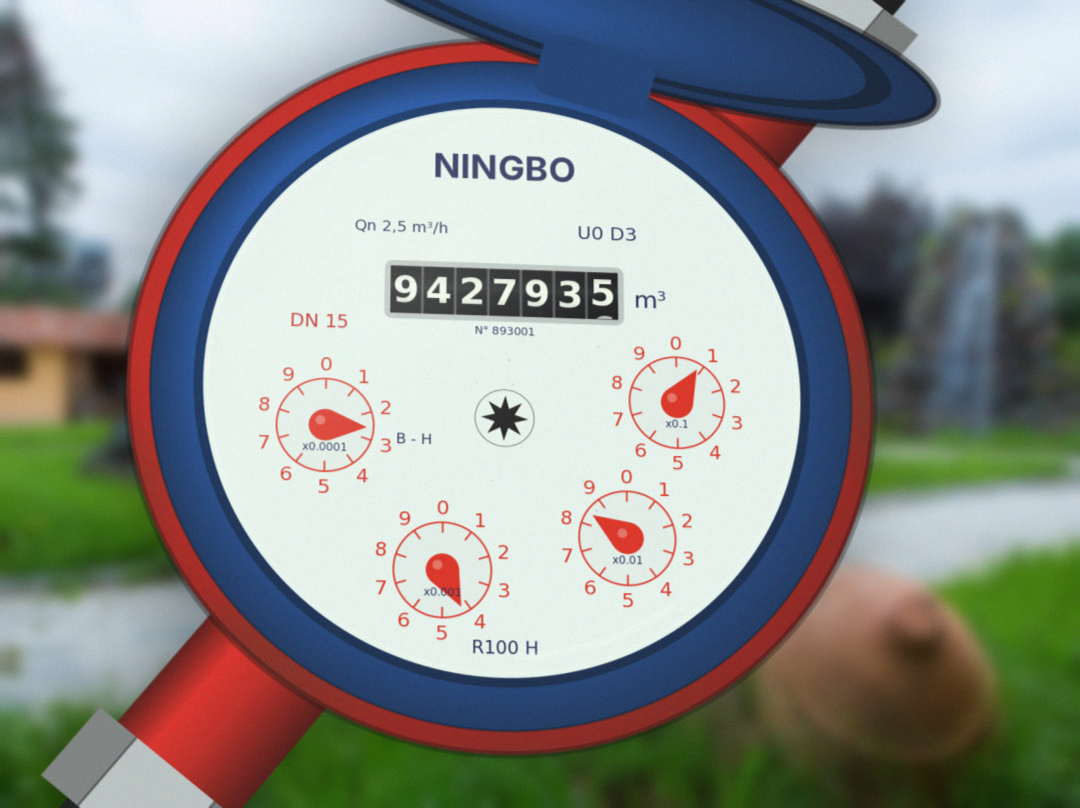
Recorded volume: 9427935.0842; m³
